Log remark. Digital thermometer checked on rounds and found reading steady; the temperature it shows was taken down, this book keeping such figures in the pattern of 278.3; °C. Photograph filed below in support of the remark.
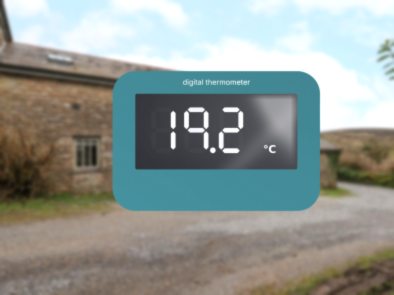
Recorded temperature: 19.2; °C
